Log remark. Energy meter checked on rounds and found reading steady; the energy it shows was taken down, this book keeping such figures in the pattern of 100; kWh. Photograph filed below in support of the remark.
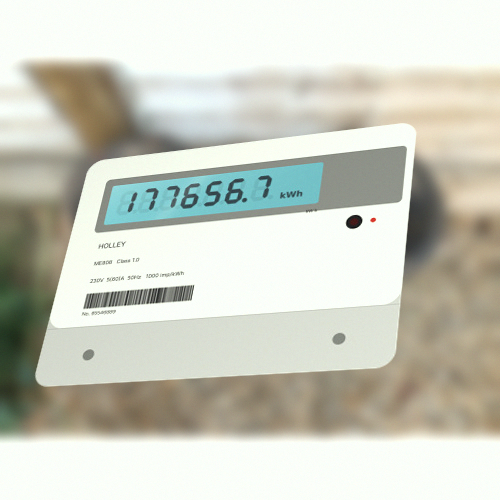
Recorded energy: 177656.7; kWh
